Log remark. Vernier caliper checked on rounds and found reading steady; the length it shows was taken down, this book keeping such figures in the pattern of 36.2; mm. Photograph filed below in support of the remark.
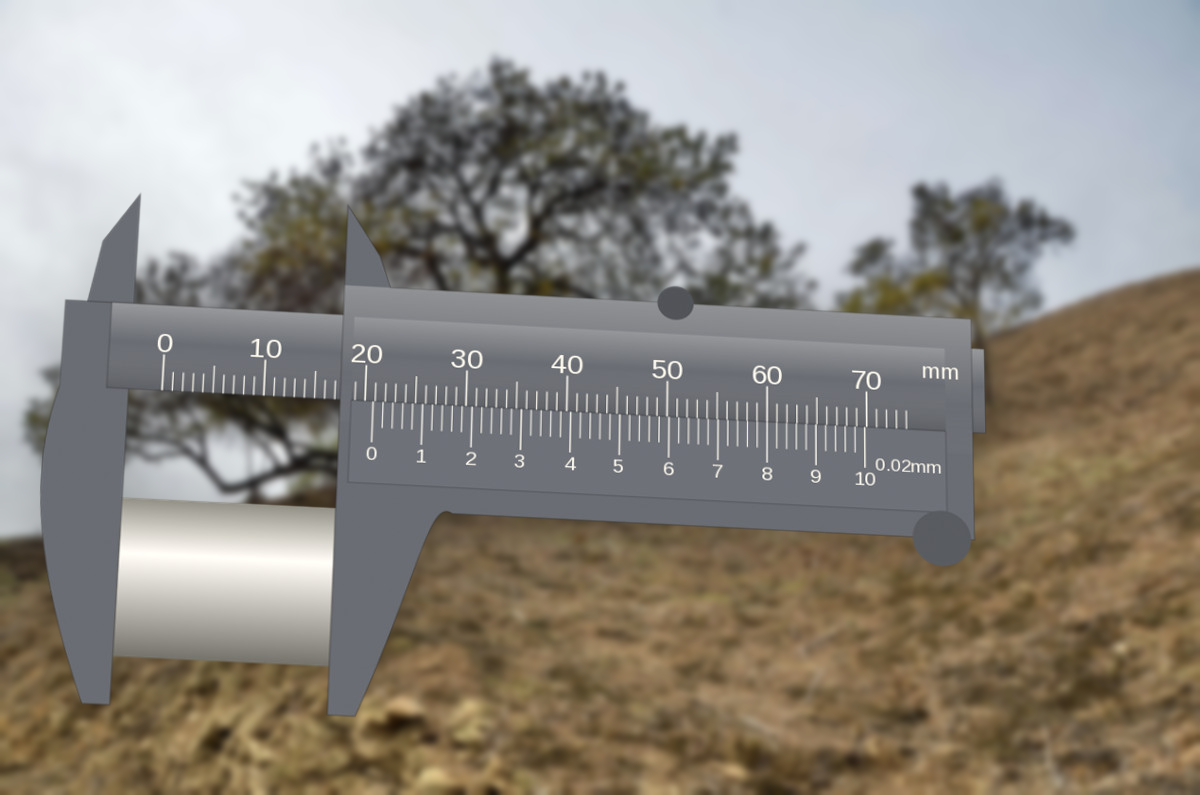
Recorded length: 20.8; mm
